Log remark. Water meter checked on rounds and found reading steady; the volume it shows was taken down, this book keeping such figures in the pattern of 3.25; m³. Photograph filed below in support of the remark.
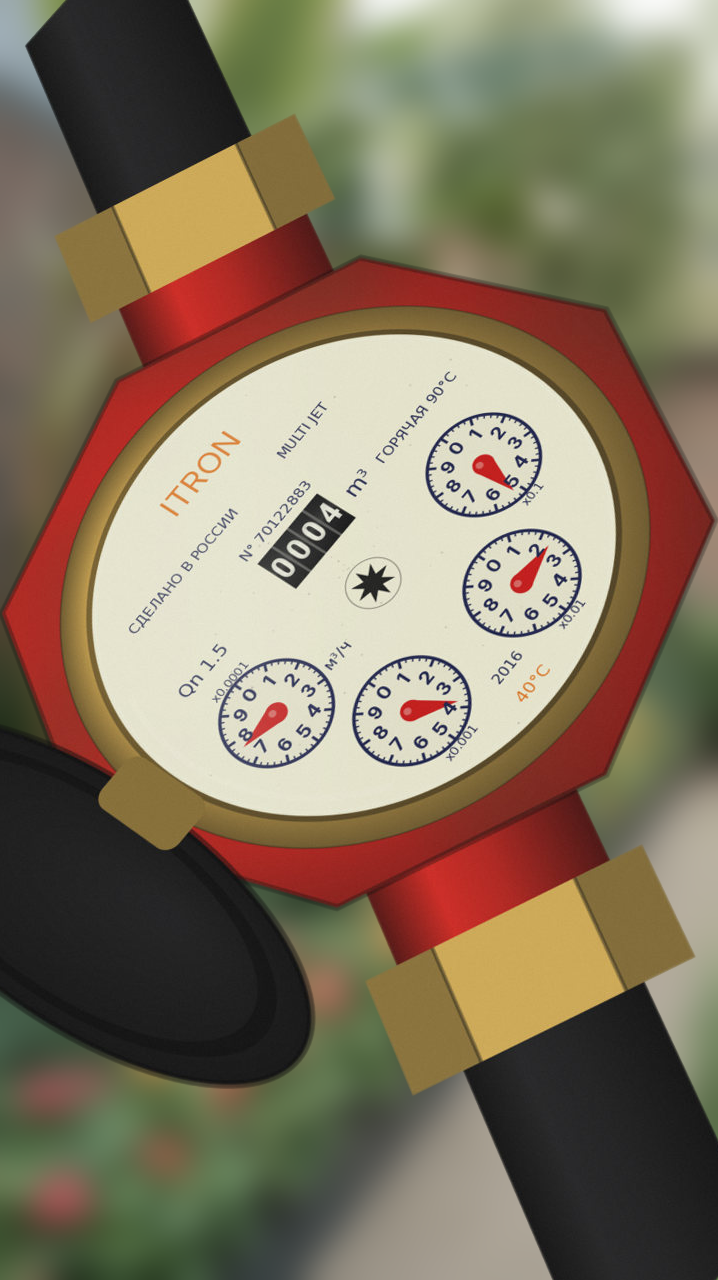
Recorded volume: 4.5237; m³
